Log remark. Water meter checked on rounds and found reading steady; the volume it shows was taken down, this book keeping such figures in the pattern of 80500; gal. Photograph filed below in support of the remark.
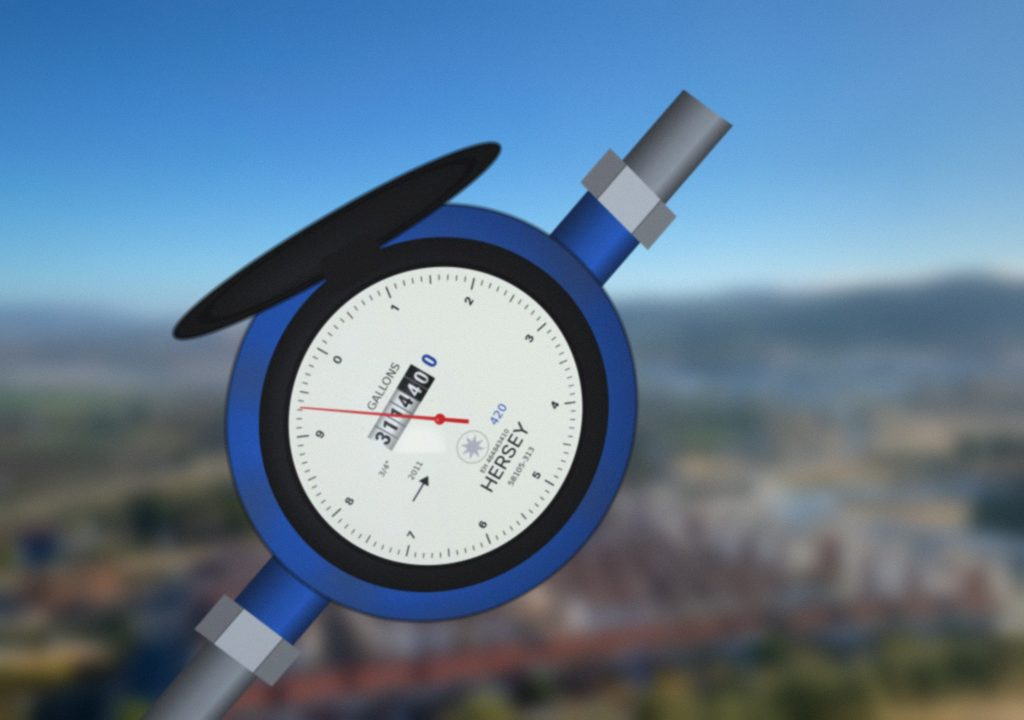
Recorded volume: 3114399.3; gal
